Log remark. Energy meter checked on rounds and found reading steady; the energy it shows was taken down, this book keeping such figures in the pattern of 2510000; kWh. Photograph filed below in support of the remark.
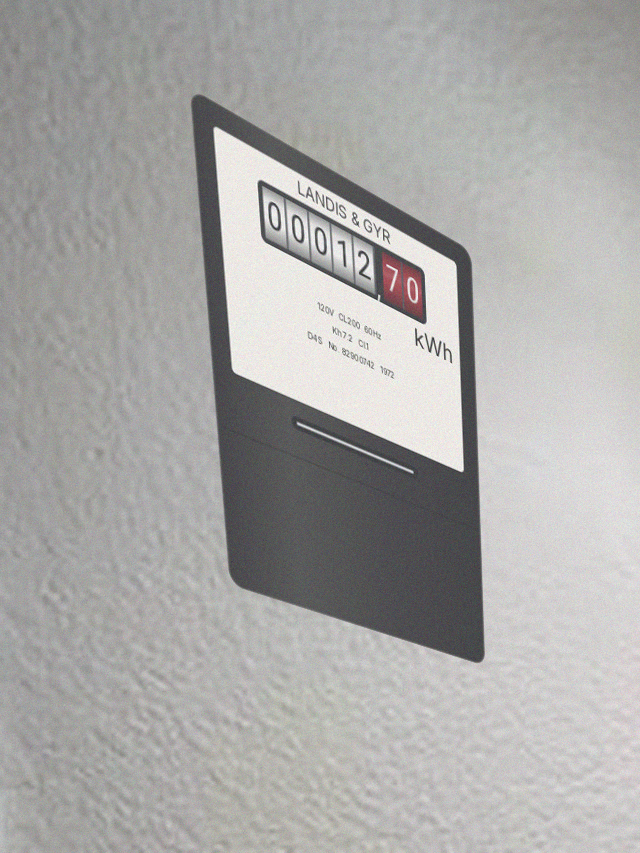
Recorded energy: 12.70; kWh
